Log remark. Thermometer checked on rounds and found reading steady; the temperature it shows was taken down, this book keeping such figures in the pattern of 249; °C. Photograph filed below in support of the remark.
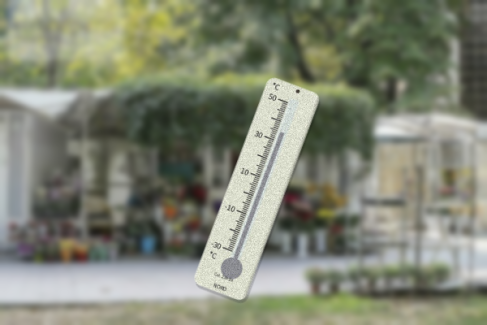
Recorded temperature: 35; °C
